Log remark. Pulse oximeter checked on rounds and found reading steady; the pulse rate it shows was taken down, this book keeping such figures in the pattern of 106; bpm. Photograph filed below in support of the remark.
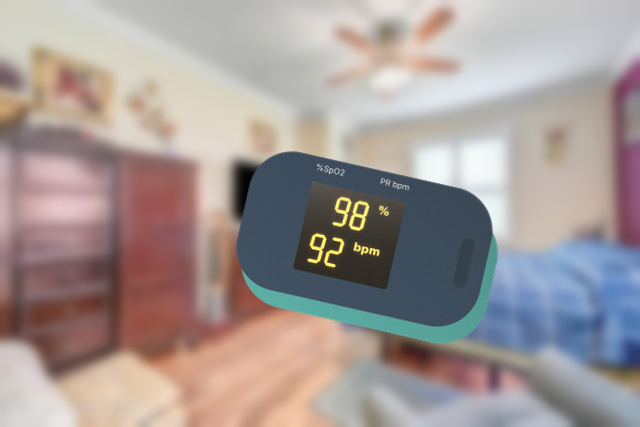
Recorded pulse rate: 92; bpm
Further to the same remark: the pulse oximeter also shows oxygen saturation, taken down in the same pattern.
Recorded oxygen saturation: 98; %
